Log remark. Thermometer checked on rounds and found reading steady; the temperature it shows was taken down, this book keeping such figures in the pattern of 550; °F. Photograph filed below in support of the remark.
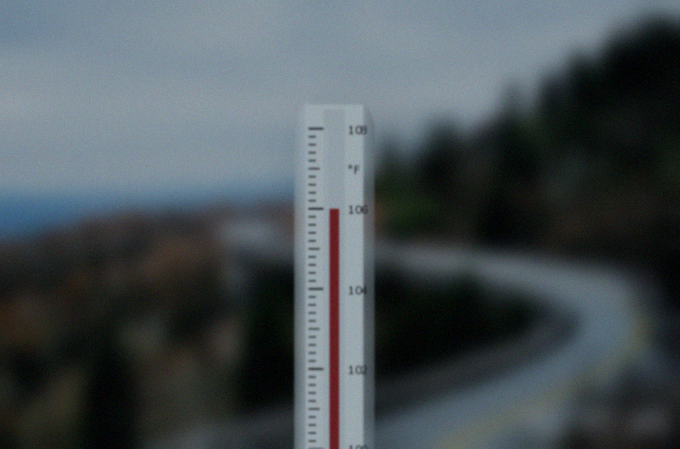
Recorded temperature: 106; °F
